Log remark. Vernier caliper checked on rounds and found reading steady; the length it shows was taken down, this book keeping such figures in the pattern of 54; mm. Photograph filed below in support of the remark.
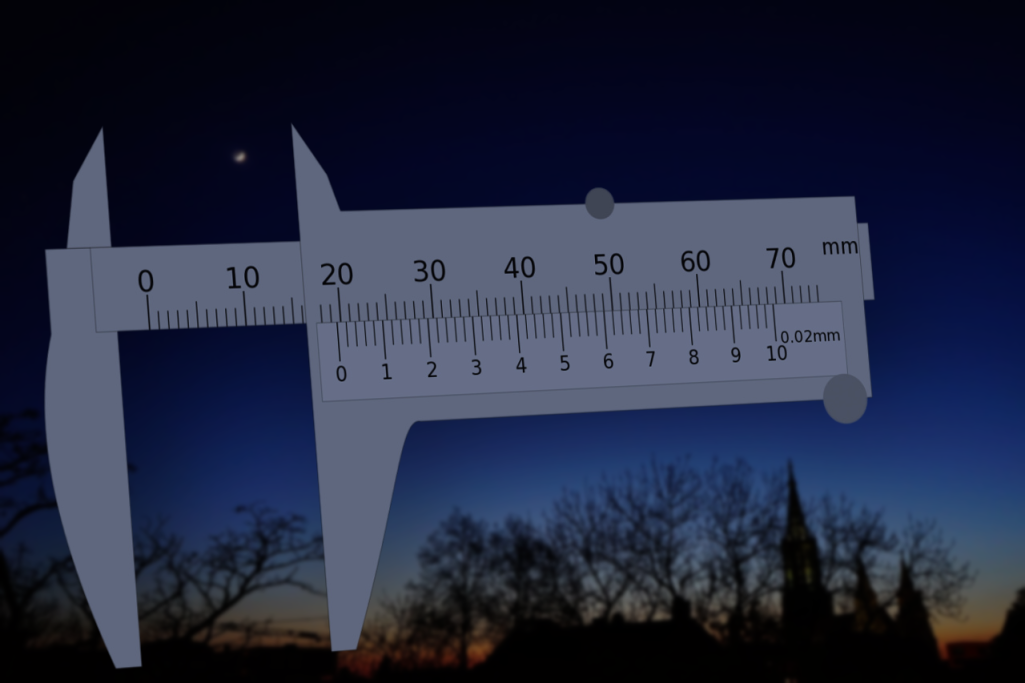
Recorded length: 19.6; mm
